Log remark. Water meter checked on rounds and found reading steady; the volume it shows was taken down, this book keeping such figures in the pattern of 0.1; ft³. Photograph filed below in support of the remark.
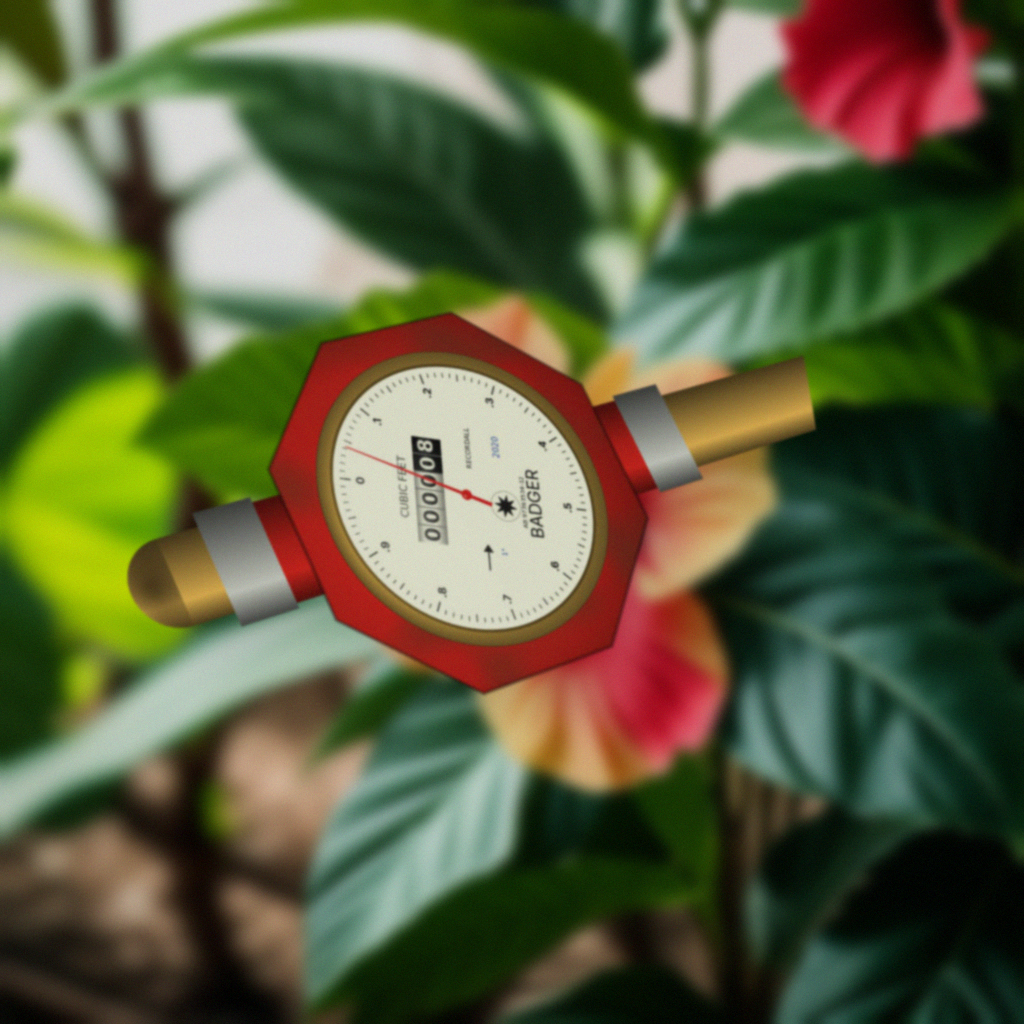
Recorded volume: 8.04; ft³
